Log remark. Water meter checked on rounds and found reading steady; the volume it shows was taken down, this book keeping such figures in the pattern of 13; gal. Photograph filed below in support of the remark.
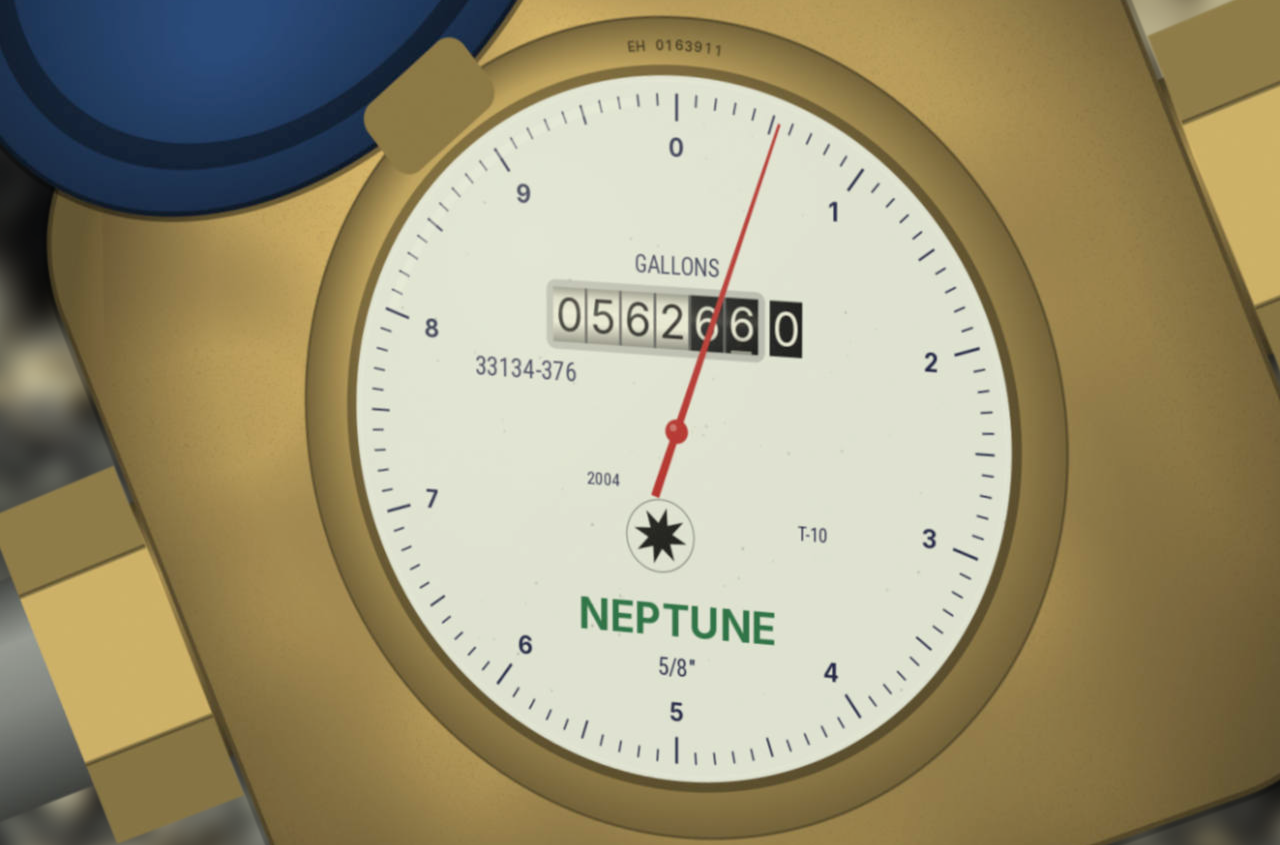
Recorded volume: 562660.5; gal
